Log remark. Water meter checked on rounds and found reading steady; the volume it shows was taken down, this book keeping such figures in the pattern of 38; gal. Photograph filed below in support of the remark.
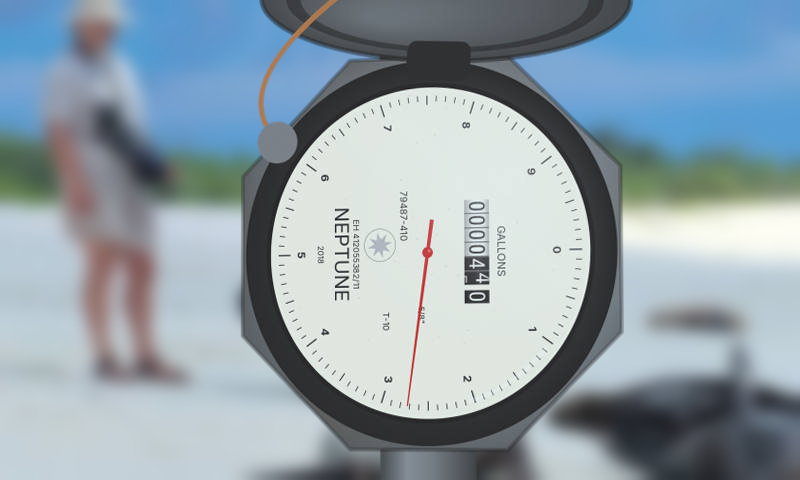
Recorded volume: 442.7; gal
